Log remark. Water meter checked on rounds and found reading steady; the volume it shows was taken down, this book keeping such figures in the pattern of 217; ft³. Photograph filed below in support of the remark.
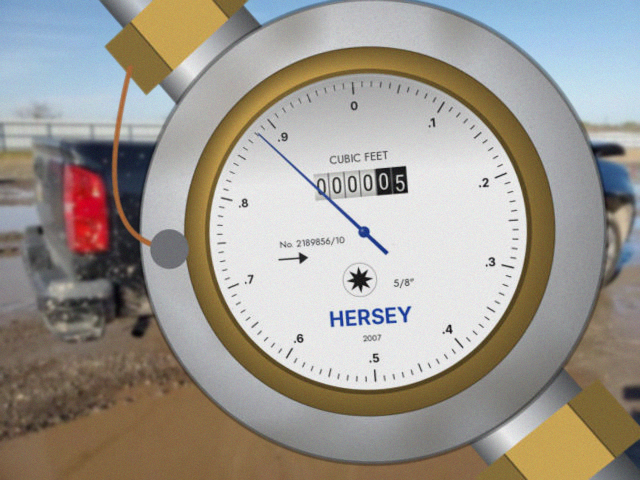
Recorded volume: 4.88; ft³
